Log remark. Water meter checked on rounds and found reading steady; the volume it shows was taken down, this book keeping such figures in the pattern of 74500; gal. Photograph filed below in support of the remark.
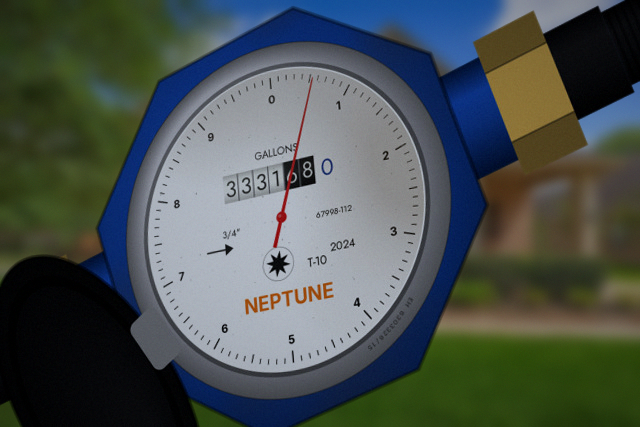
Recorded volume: 3331680.5; gal
